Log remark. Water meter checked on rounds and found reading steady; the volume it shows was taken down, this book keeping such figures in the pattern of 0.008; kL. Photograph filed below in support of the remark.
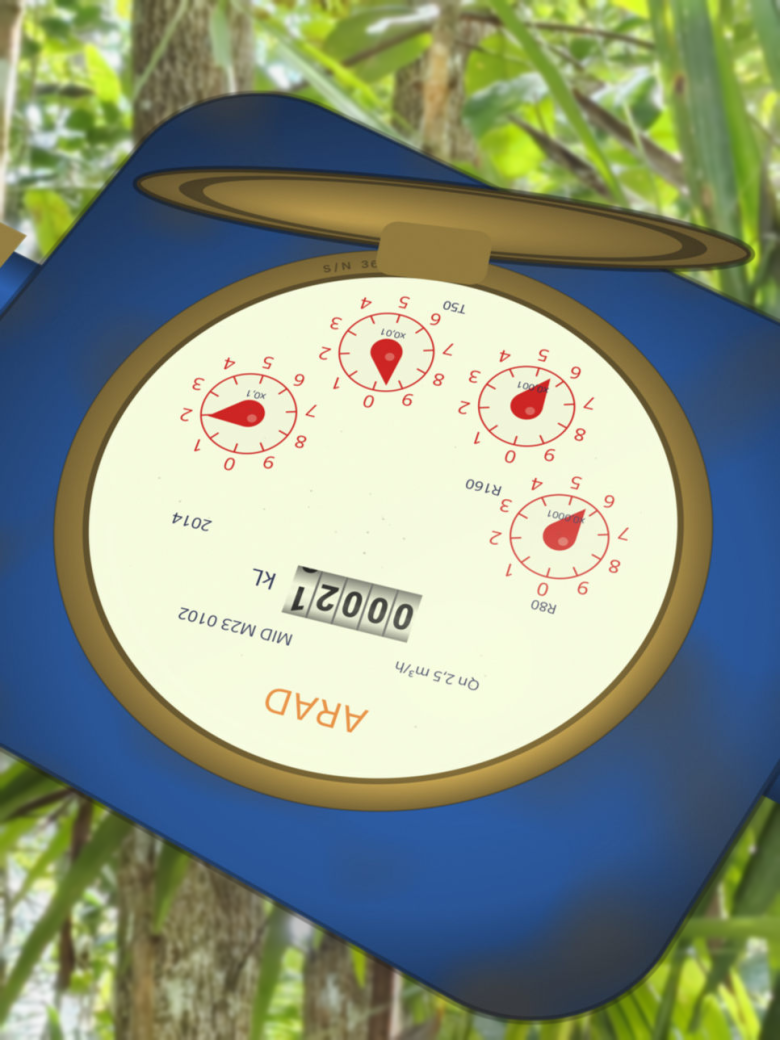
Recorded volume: 21.1955; kL
